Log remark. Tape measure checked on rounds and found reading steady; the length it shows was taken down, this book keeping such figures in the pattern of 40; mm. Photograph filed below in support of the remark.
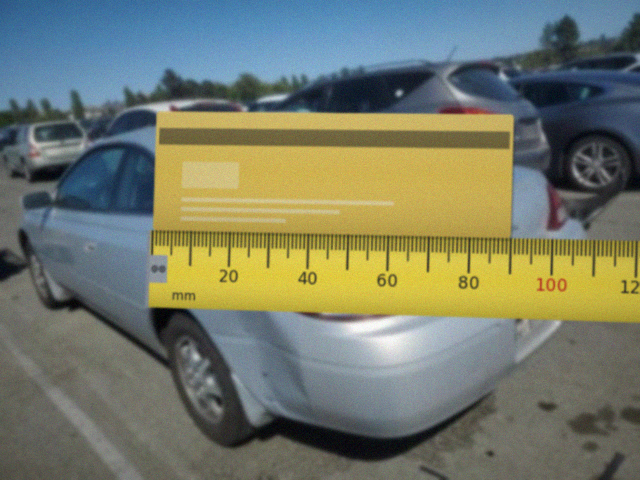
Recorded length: 90; mm
